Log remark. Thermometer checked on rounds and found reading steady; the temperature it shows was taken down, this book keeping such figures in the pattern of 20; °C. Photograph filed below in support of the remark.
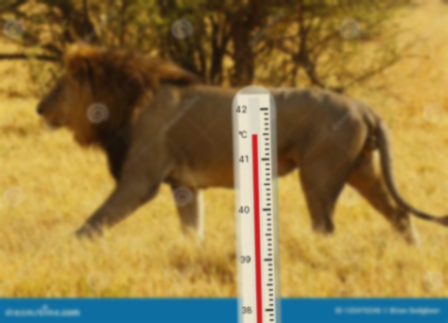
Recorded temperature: 41.5; °C
